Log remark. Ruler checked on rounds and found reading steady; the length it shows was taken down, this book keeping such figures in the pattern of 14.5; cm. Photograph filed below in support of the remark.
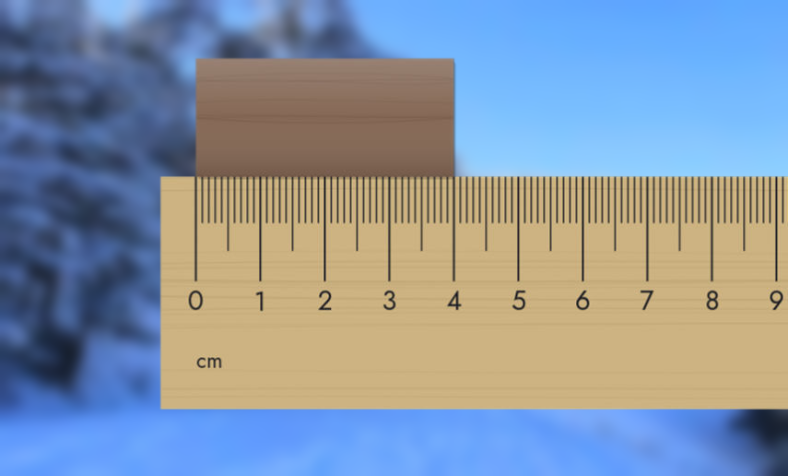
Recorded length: 4; cm
